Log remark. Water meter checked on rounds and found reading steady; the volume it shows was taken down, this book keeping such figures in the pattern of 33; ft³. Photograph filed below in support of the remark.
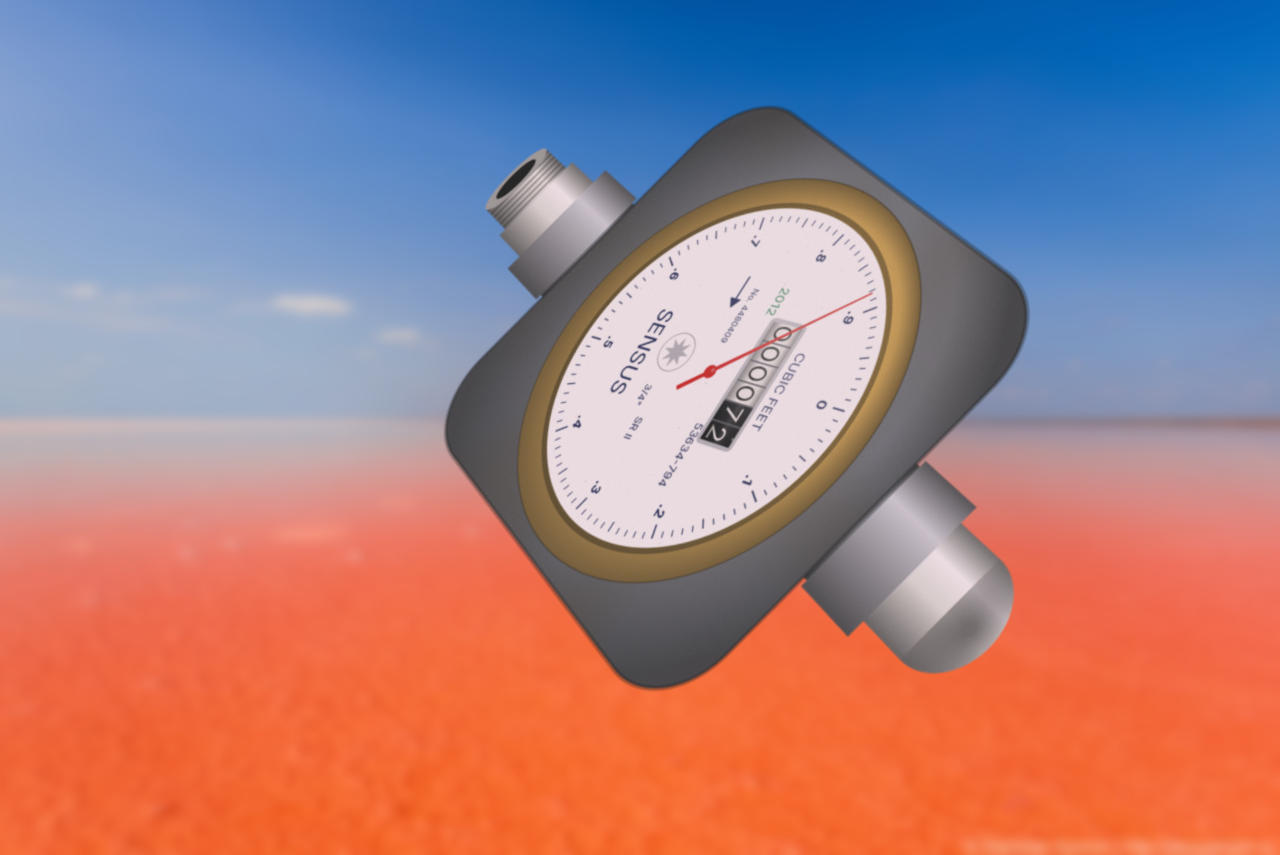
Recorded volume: 71.88; ft³
